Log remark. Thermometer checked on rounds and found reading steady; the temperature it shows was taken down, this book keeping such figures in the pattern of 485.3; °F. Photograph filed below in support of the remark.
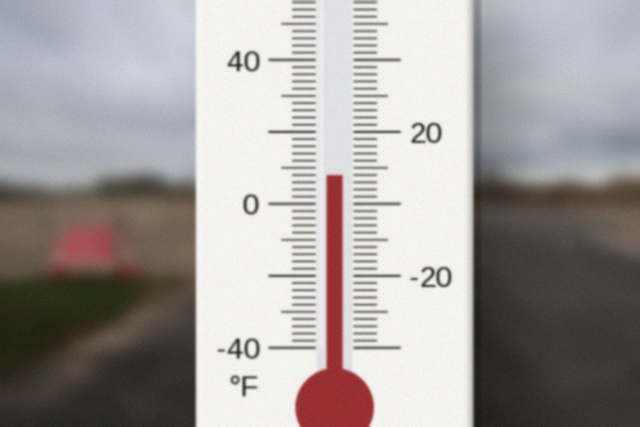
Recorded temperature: 8; °F
